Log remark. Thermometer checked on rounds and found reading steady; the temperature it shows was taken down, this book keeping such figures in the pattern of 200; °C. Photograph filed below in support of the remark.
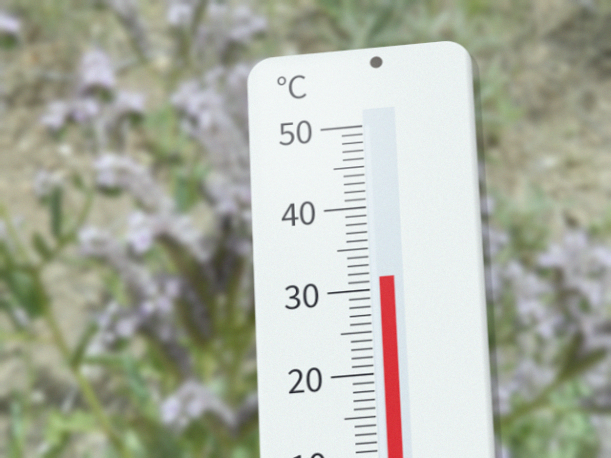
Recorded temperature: 31.5; °C
